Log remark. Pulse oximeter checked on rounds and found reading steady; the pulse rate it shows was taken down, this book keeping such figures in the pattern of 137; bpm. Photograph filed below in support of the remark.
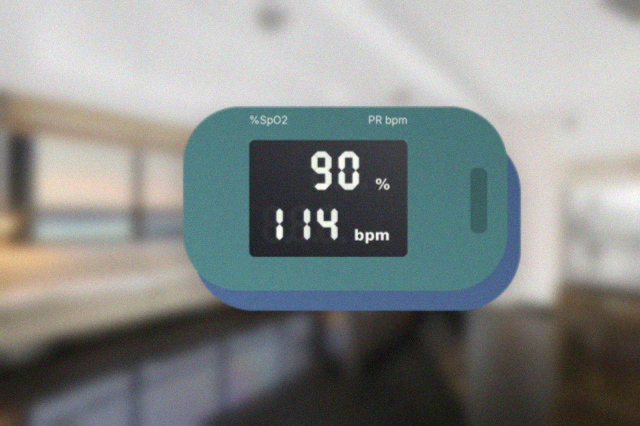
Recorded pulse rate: 114; bpm
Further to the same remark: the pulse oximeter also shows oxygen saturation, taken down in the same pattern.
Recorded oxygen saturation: 90; %
